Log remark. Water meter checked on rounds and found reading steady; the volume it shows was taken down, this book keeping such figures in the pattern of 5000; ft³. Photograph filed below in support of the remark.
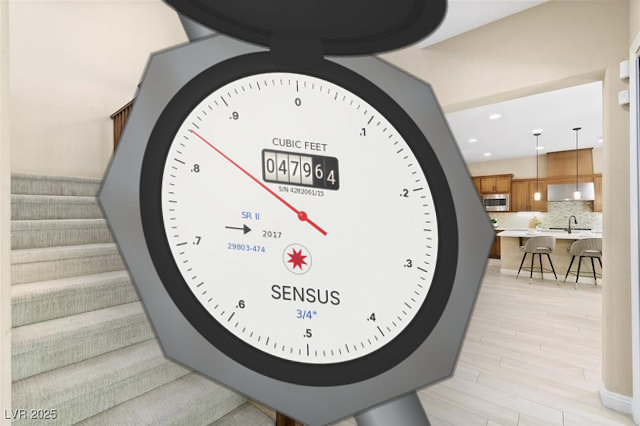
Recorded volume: 47963.84; ft³
